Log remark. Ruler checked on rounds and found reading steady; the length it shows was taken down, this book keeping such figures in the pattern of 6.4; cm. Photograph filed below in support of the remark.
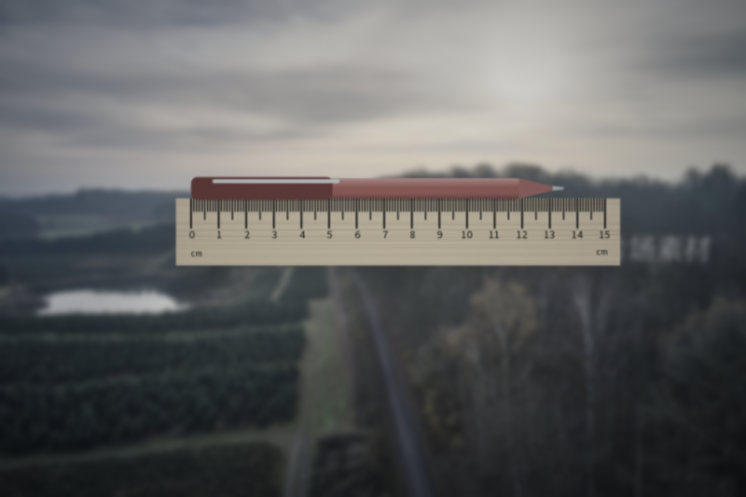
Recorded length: 13.5; cm
